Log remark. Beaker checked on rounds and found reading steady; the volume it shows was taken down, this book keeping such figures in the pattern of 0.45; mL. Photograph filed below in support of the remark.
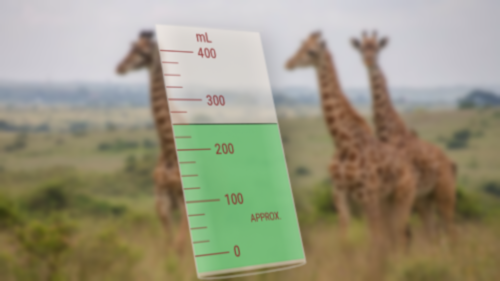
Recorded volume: 250; mL
